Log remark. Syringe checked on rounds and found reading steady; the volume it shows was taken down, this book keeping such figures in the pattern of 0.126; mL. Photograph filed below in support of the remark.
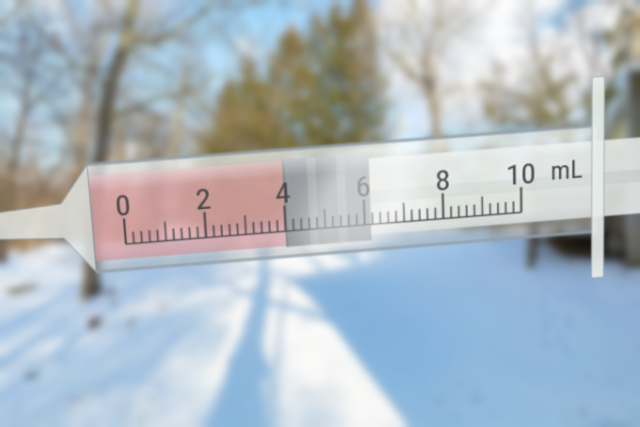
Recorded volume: 4; mL
